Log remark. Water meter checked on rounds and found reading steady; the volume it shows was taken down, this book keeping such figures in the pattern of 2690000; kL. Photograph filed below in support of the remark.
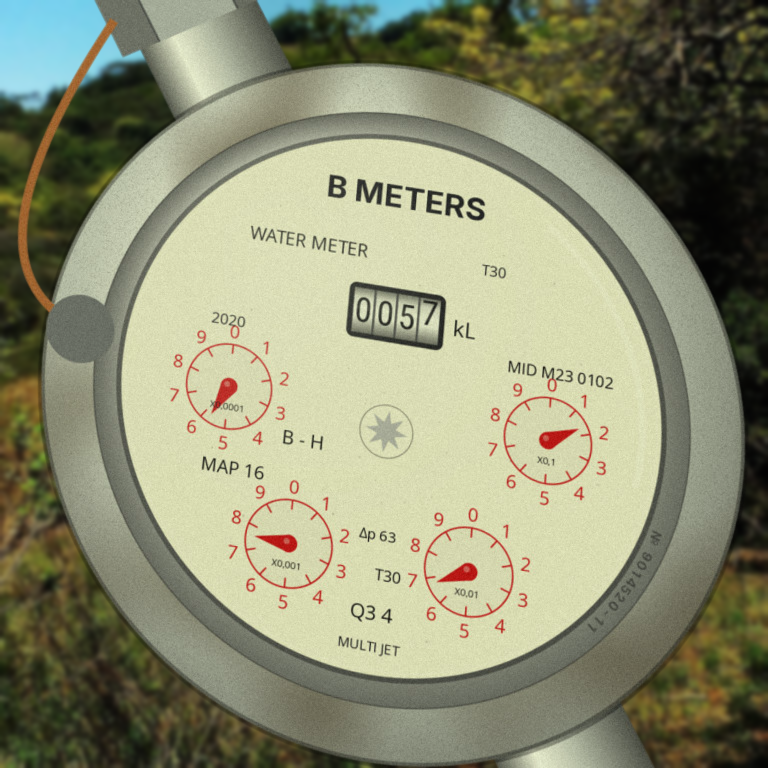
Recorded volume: 57.1675; kL
